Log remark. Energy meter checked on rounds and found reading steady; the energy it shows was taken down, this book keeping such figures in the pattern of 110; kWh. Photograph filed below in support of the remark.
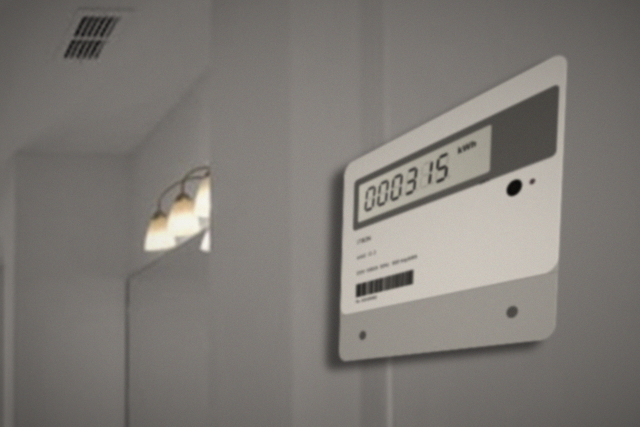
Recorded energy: 315; kWh
